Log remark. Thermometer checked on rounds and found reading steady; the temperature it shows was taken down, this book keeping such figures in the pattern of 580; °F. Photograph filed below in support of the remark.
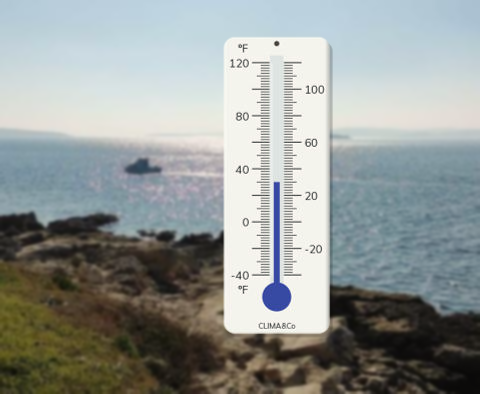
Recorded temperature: 30; °F
